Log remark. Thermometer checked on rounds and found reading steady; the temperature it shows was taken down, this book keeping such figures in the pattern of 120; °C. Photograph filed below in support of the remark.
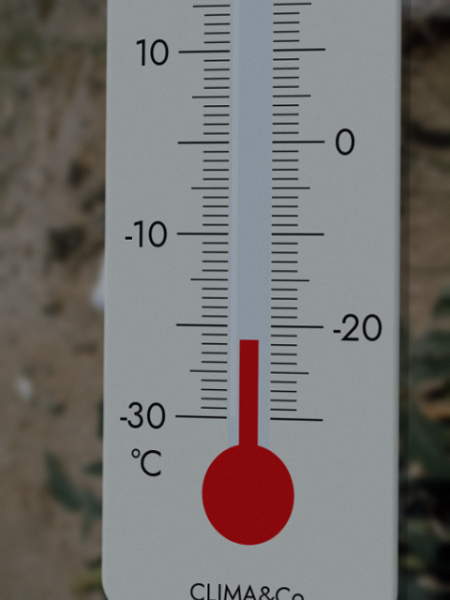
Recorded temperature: -21.5; °C
